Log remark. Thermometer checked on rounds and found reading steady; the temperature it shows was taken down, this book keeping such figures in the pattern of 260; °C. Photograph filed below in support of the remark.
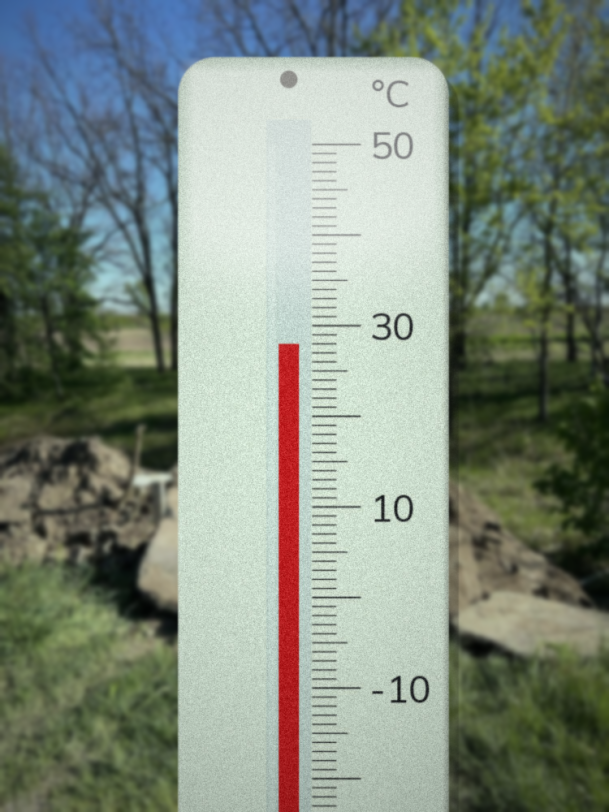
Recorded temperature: 28; °C
